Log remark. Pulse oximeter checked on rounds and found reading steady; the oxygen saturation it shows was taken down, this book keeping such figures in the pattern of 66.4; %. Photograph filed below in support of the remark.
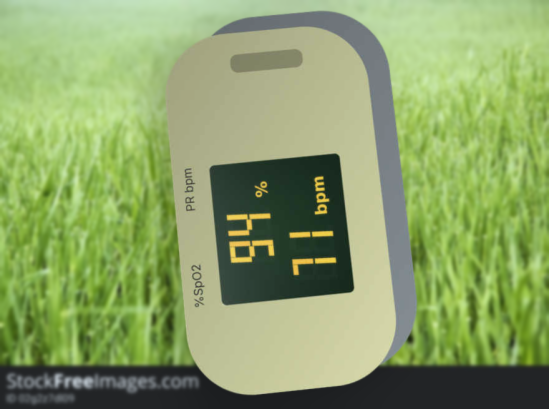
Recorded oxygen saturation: 94; %
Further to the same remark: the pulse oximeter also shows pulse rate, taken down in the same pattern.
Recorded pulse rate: 71; bpm
